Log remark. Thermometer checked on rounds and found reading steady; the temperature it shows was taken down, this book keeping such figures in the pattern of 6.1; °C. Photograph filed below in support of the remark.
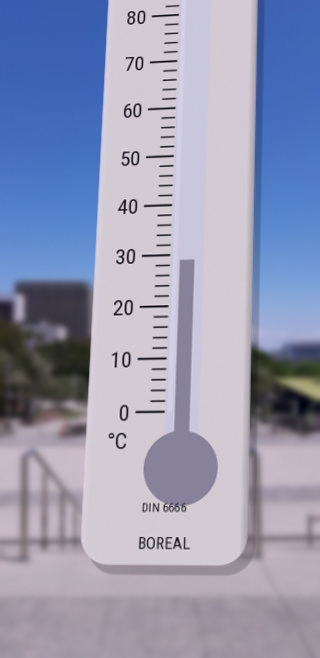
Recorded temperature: 29; °C
